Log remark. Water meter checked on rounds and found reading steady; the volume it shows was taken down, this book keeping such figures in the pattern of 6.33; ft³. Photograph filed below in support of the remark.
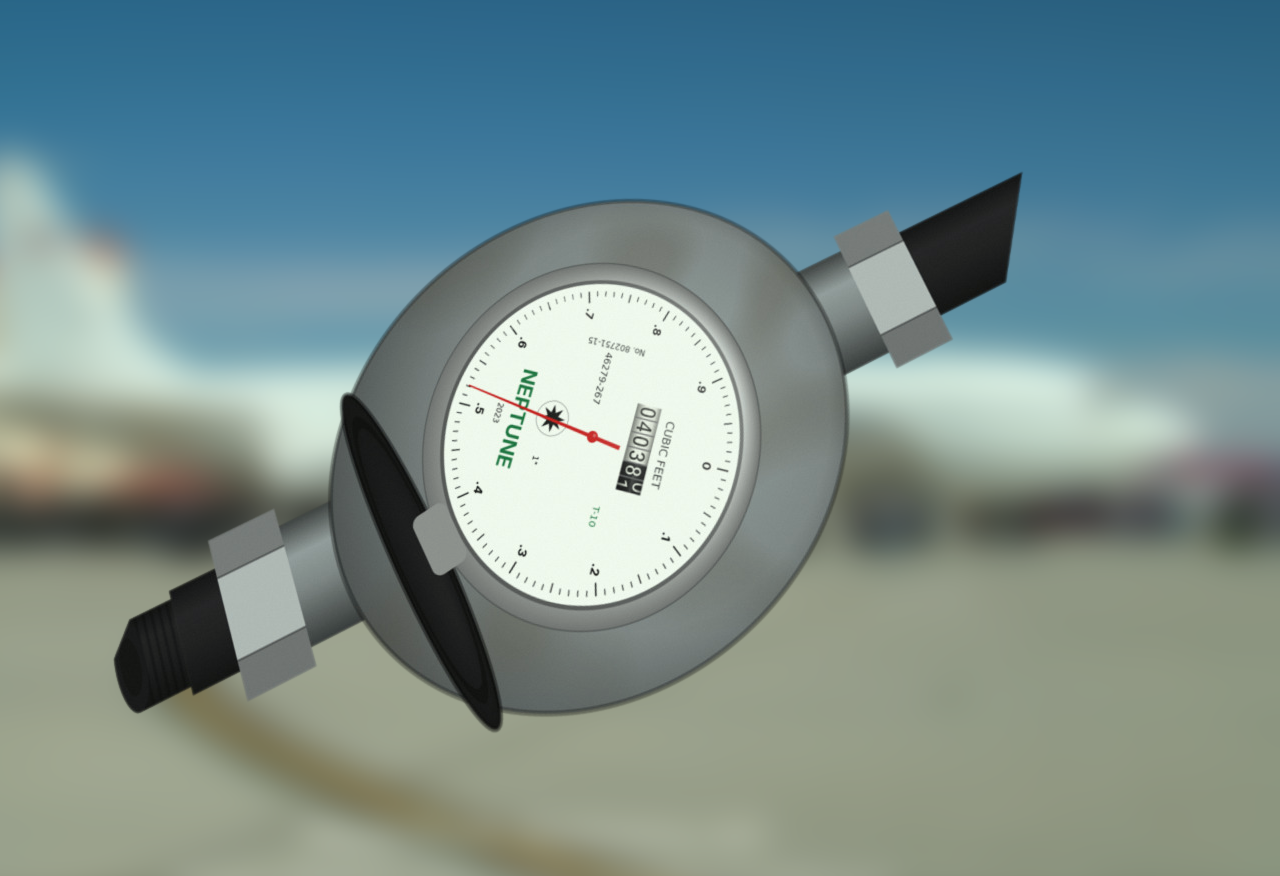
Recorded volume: 40380.52; ft³
